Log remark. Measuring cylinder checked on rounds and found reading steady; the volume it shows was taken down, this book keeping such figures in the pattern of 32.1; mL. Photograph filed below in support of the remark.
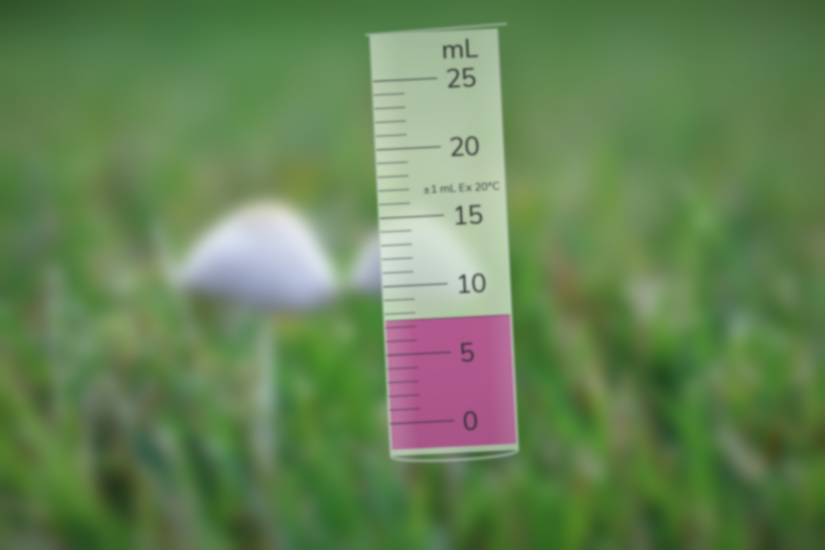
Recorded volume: 7.5; mL
